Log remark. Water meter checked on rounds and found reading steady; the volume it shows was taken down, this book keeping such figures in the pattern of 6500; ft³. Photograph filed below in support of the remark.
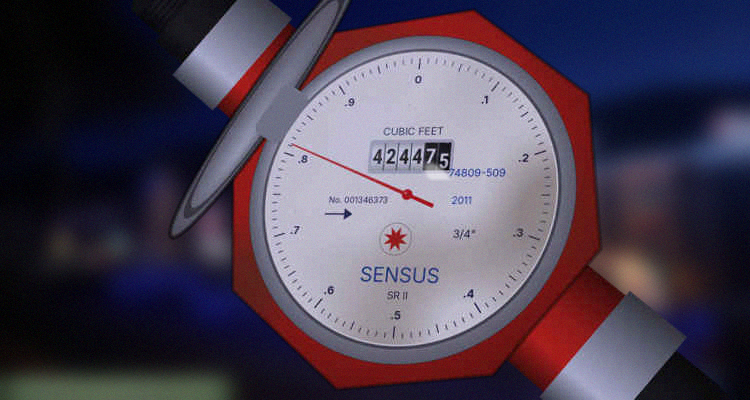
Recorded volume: 424474.81; ft³
